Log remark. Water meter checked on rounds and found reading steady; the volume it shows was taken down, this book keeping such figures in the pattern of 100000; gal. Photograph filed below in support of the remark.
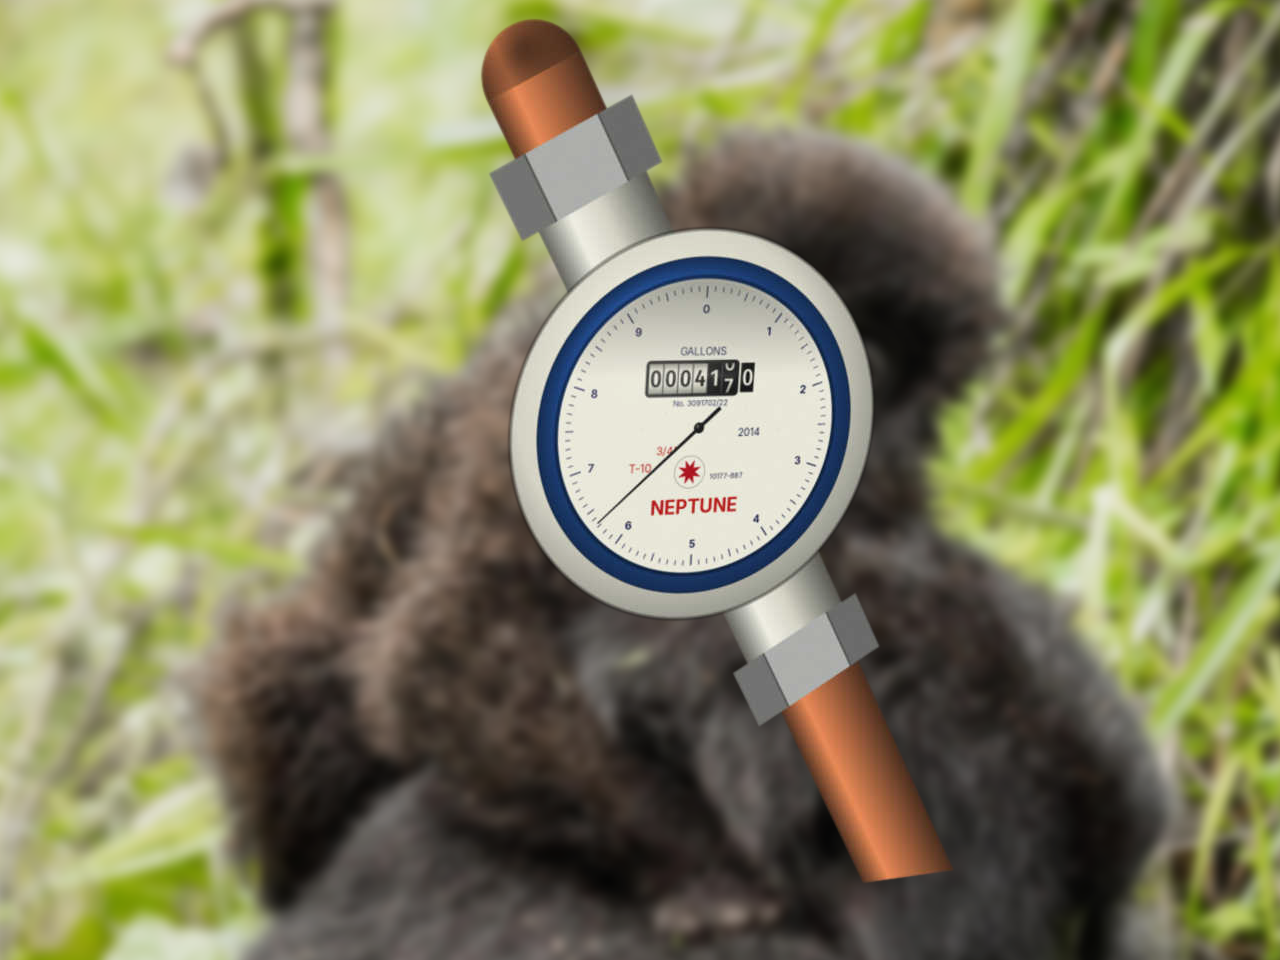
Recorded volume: 4166.3; gal
